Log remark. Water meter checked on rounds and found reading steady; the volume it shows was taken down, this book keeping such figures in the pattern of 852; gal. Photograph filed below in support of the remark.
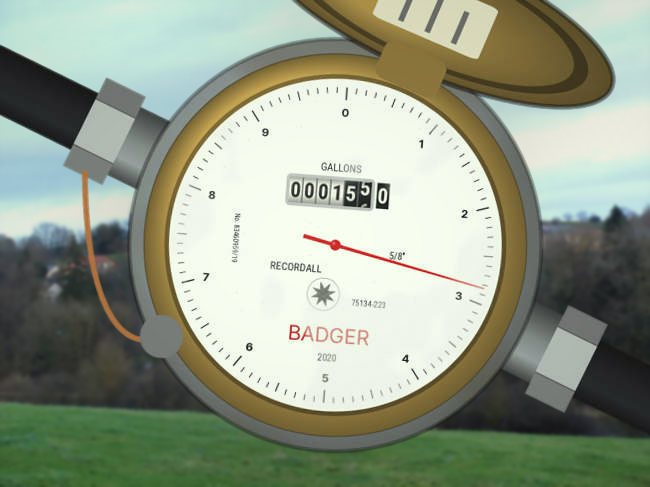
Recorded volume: 1552.8; gal
